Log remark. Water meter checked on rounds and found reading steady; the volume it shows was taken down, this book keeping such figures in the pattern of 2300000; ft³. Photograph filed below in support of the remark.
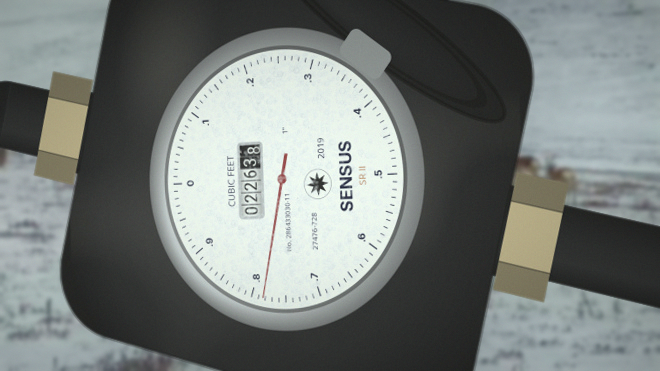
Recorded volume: 22637.78; ft³
